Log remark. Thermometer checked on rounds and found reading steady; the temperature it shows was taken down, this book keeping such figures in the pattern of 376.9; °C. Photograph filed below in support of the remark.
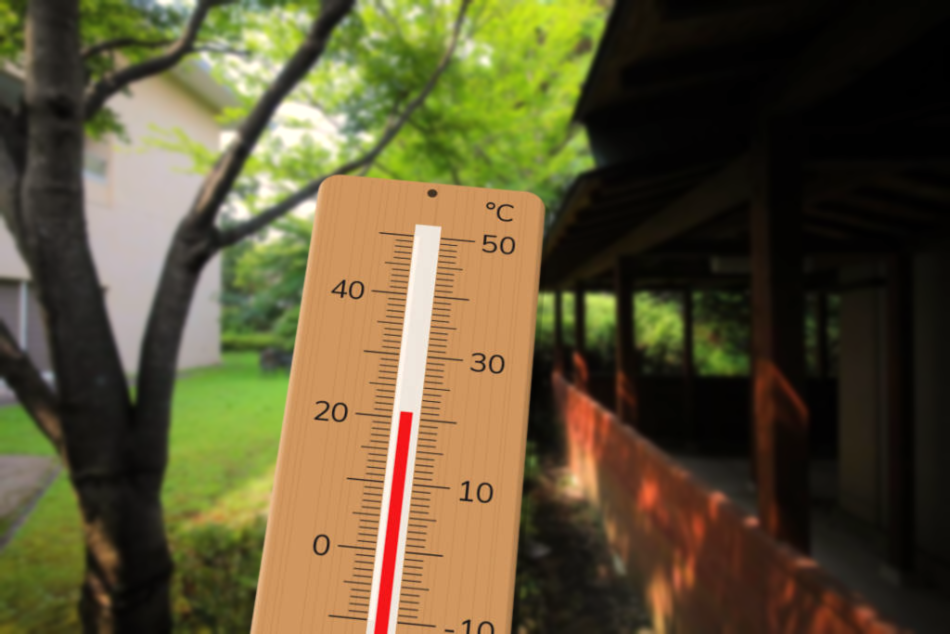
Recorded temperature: 21; °C
